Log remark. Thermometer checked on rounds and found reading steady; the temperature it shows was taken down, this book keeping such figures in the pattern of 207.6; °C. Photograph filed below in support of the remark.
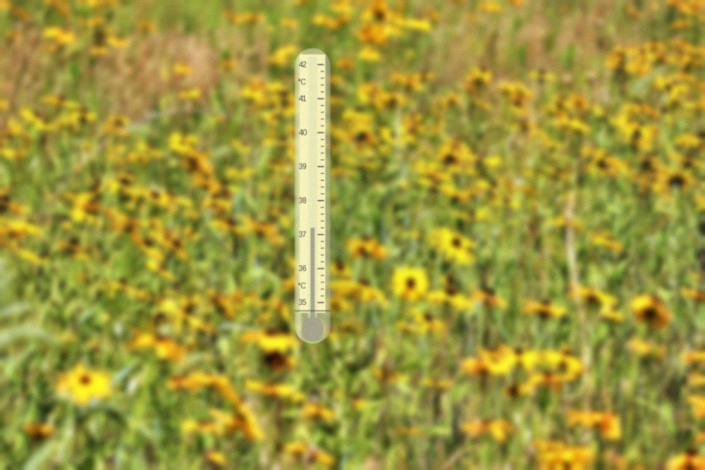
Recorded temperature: 37.2; °C
